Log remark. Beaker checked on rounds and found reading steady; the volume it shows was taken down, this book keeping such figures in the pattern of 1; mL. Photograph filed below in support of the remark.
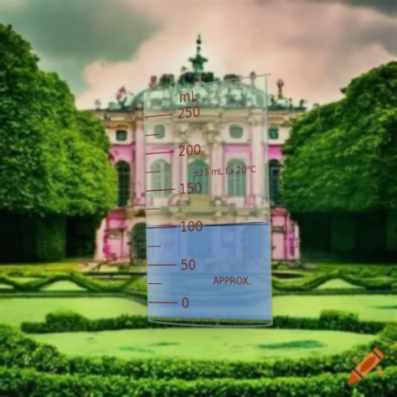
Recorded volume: 100; mL
